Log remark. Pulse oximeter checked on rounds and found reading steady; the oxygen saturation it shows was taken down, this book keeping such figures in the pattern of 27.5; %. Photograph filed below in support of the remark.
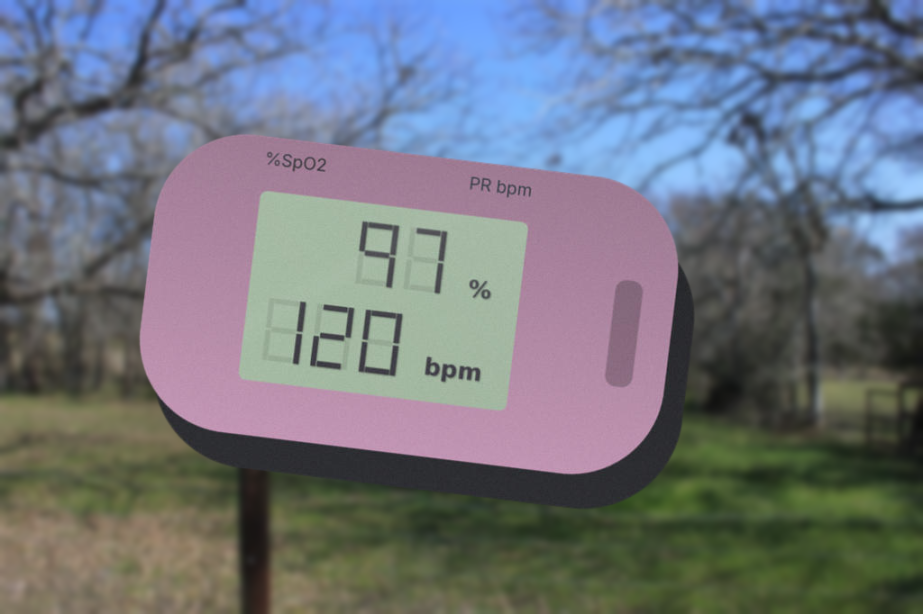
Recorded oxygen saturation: 97; %
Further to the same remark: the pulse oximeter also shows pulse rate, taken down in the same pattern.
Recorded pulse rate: 120; bpm
